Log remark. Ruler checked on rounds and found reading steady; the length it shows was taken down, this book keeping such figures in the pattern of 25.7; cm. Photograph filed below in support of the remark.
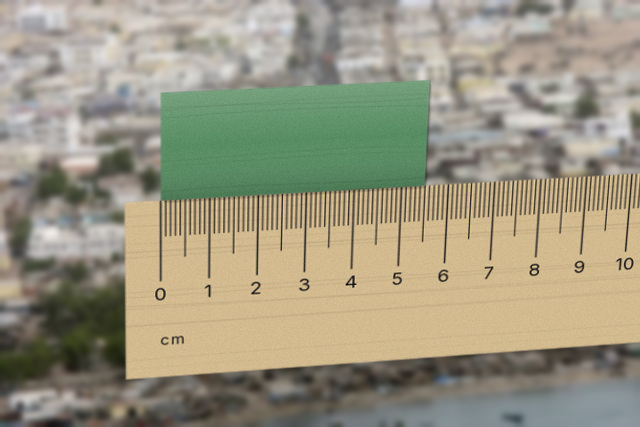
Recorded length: 5.5; cm
